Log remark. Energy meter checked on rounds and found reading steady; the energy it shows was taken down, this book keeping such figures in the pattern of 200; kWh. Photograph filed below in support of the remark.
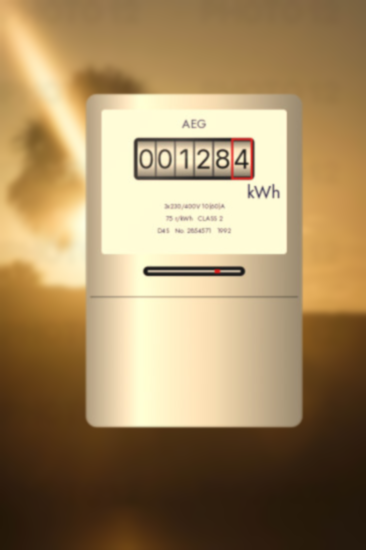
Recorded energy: 128.4; kWh
